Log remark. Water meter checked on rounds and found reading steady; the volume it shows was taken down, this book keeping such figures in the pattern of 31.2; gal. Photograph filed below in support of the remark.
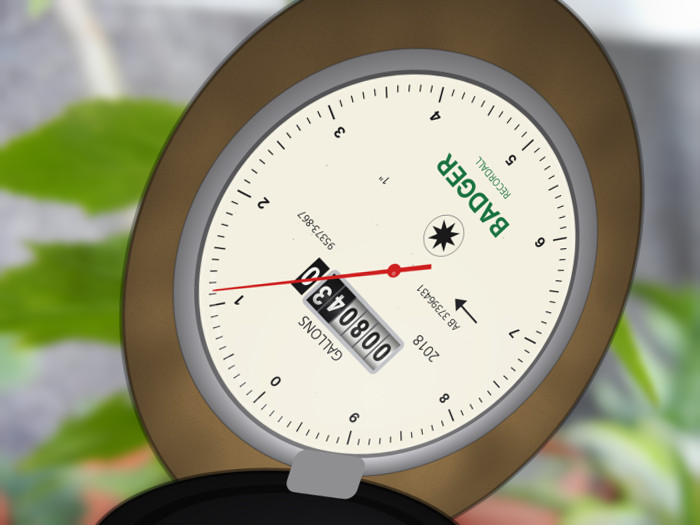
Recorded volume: 80431.1; gal
